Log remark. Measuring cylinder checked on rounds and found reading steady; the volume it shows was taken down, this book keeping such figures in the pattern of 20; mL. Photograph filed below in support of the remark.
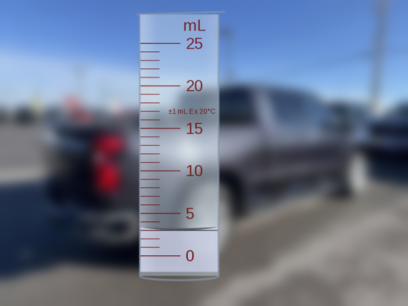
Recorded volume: 3; mL
